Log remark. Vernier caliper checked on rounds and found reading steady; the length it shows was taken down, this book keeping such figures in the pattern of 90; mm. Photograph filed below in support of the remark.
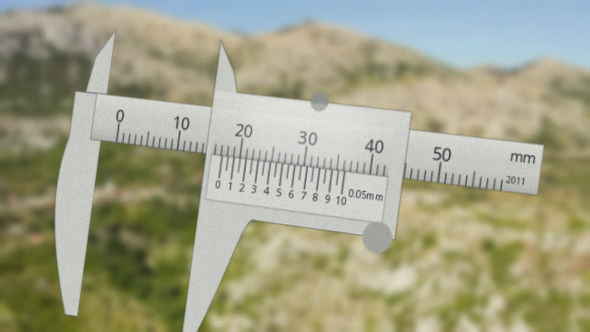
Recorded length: 17.2; mm
